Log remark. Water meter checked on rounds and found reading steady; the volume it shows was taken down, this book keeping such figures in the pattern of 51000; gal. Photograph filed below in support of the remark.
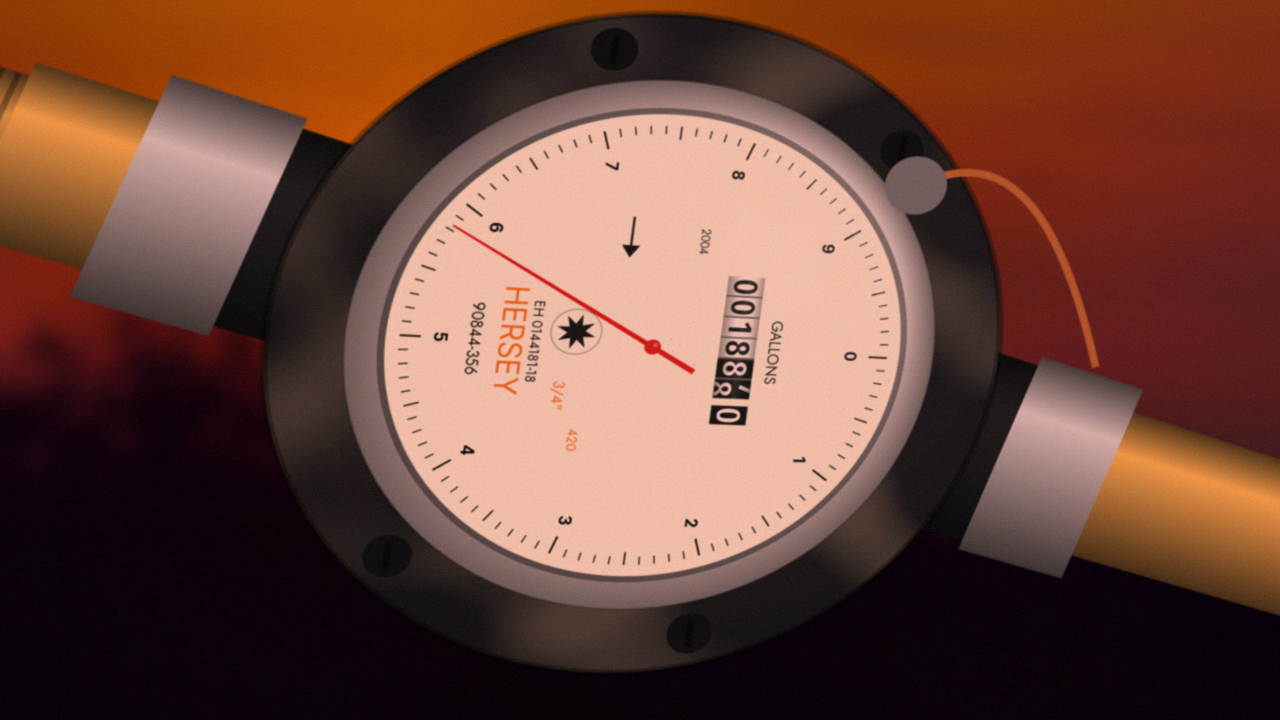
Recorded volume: 18875.8; gal
